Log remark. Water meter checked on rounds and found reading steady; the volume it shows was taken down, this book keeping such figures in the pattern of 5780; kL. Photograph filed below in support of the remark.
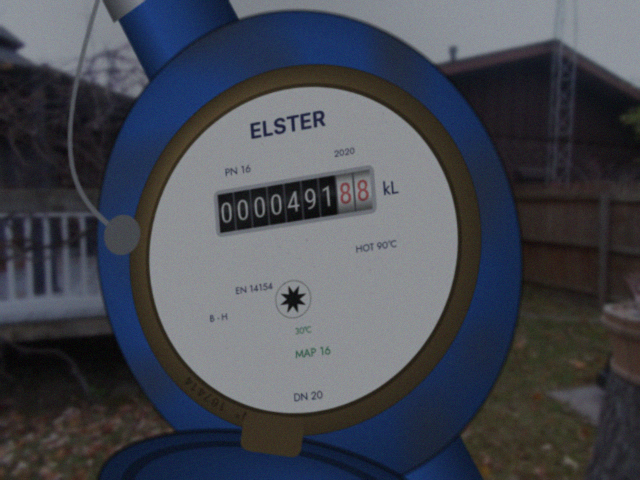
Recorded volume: 491.88; kL
